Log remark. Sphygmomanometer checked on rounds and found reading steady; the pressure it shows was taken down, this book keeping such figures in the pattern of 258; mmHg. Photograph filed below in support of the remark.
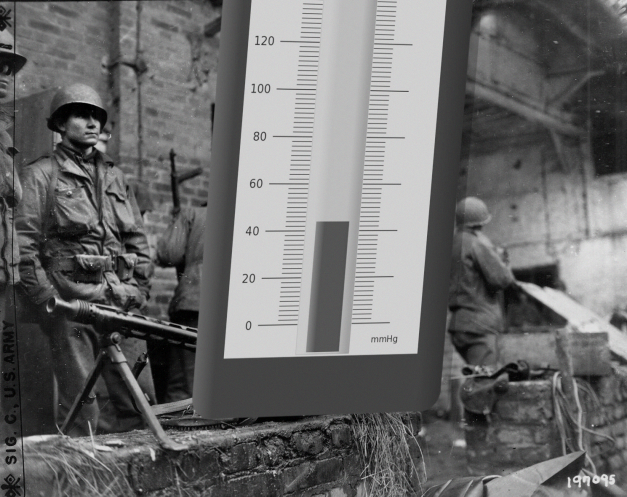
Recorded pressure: 44; mmHg
